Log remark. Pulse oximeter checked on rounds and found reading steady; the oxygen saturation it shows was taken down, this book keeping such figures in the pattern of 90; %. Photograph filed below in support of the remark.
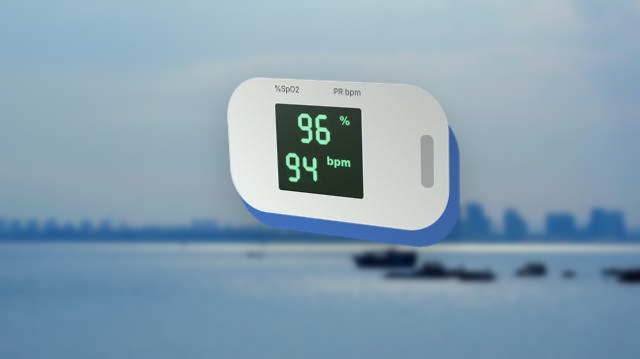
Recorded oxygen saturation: 96; %
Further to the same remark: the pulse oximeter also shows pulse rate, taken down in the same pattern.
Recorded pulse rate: 94; bpm
